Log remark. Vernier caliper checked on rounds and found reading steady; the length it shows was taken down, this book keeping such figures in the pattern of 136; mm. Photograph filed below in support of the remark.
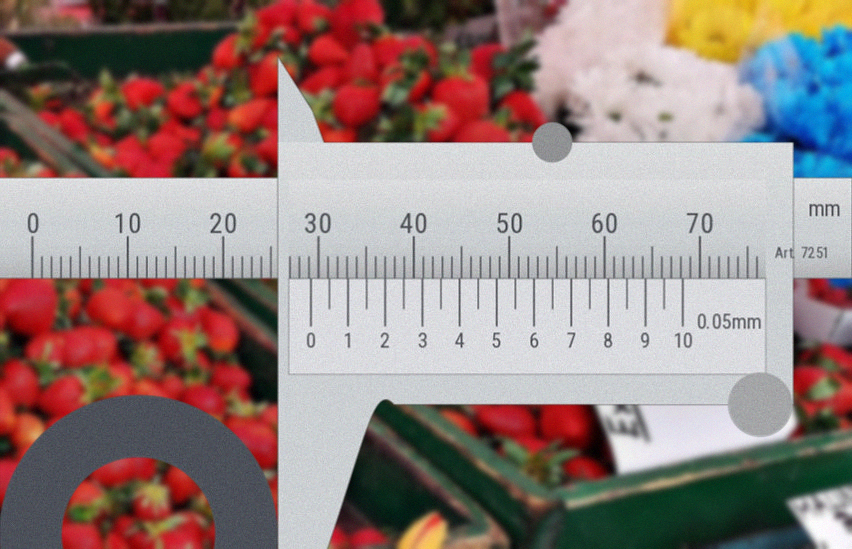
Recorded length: 29.2; mm
